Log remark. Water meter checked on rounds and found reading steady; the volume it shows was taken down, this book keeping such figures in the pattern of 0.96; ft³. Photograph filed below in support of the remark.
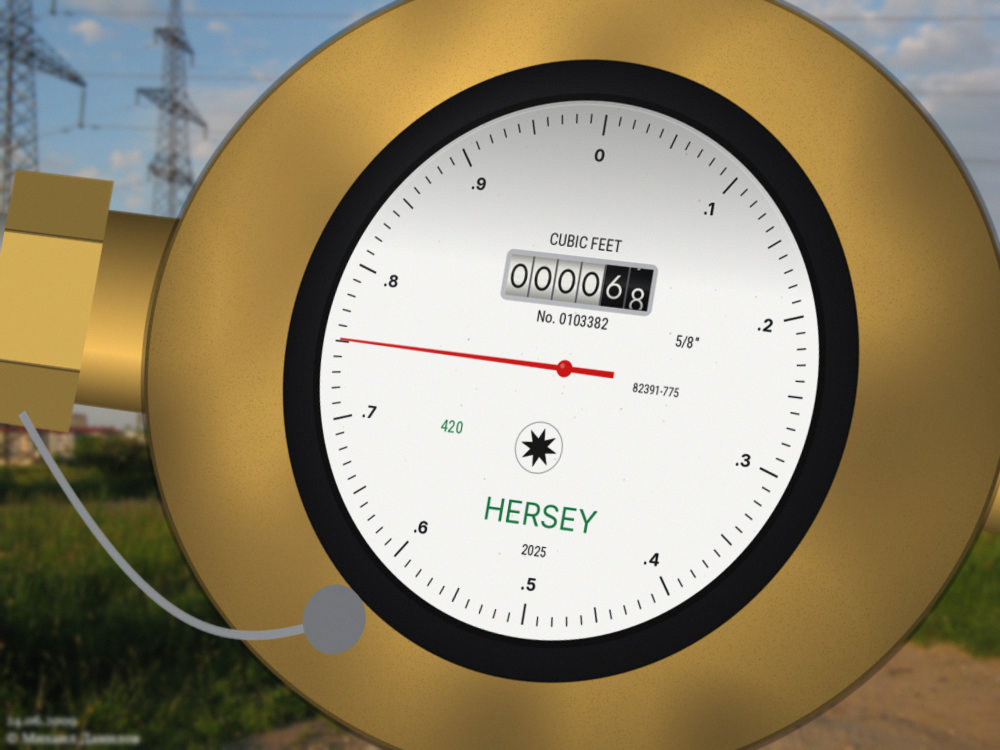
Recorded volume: 67.75; ft³
